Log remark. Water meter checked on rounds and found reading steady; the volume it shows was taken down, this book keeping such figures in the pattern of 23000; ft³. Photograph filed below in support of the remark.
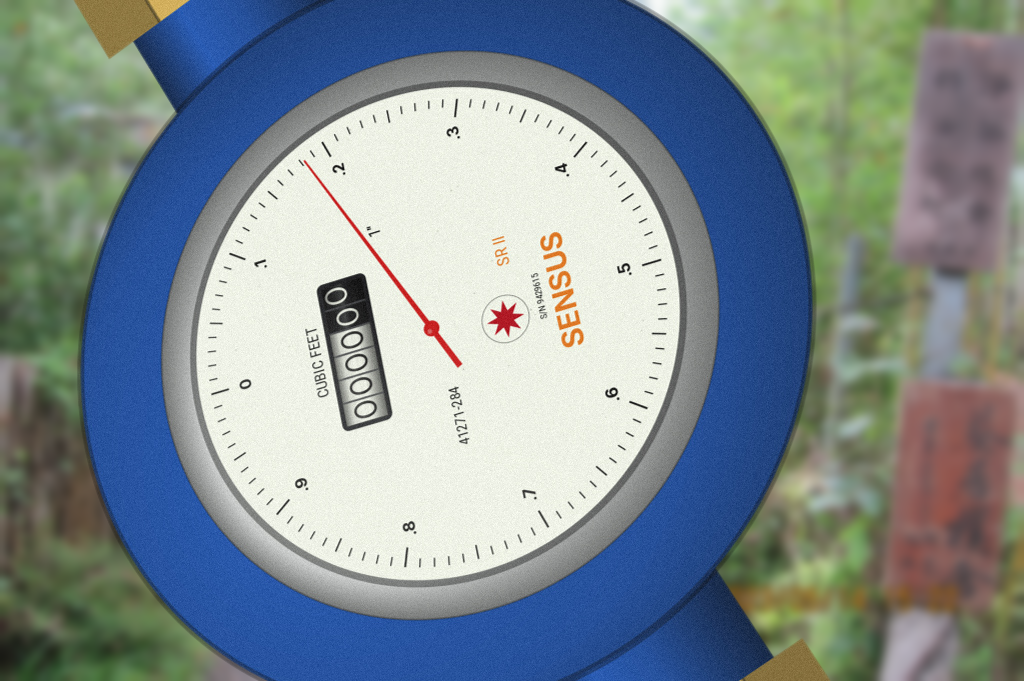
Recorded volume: 0.18; ft³
